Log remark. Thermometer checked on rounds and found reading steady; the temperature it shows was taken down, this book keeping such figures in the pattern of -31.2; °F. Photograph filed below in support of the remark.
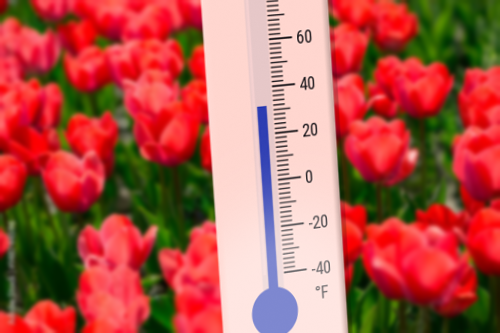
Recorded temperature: 32; °F
